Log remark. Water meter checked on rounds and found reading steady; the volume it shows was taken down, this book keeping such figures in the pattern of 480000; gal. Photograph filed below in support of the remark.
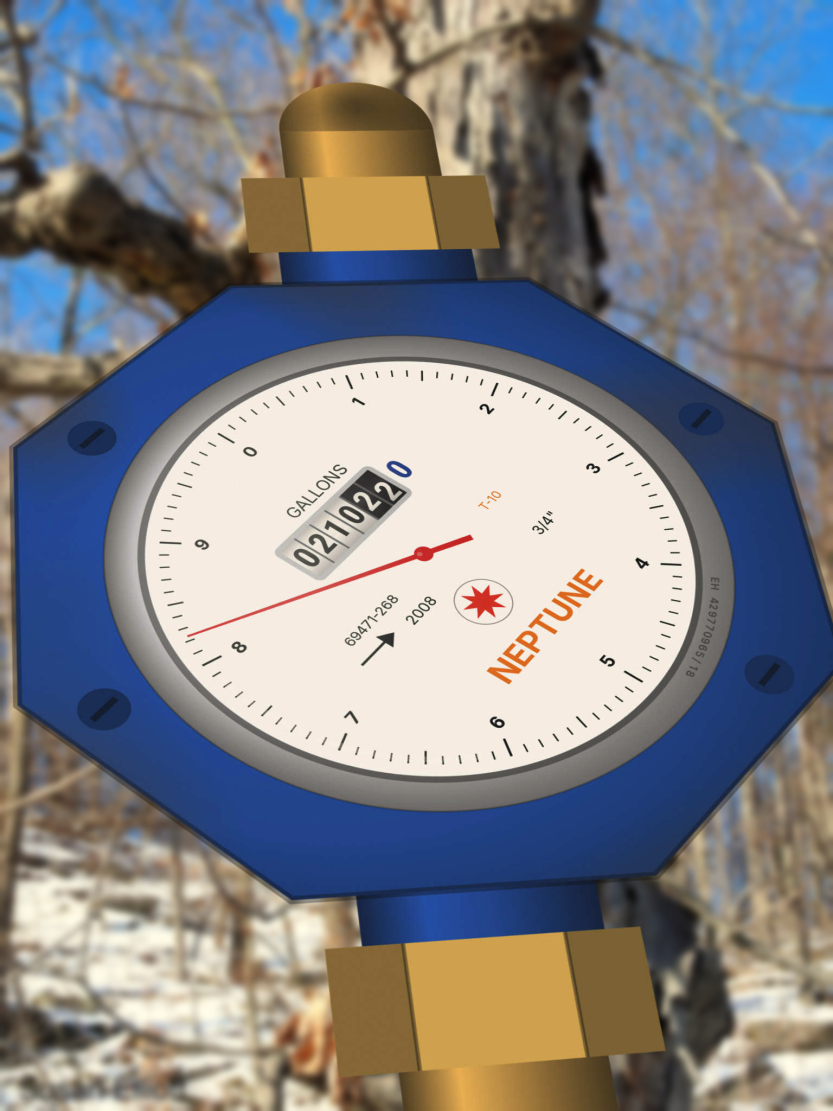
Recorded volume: 210218.2; gal
